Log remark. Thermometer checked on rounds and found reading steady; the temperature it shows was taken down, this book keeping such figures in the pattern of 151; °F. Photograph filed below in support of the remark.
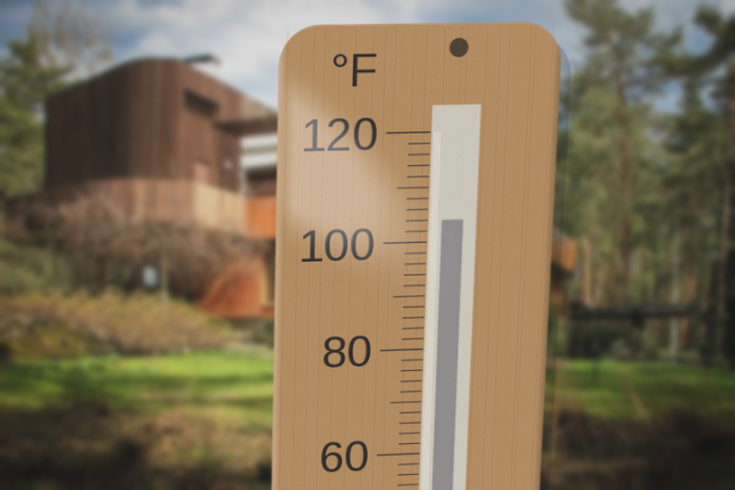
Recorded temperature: 104; °F
